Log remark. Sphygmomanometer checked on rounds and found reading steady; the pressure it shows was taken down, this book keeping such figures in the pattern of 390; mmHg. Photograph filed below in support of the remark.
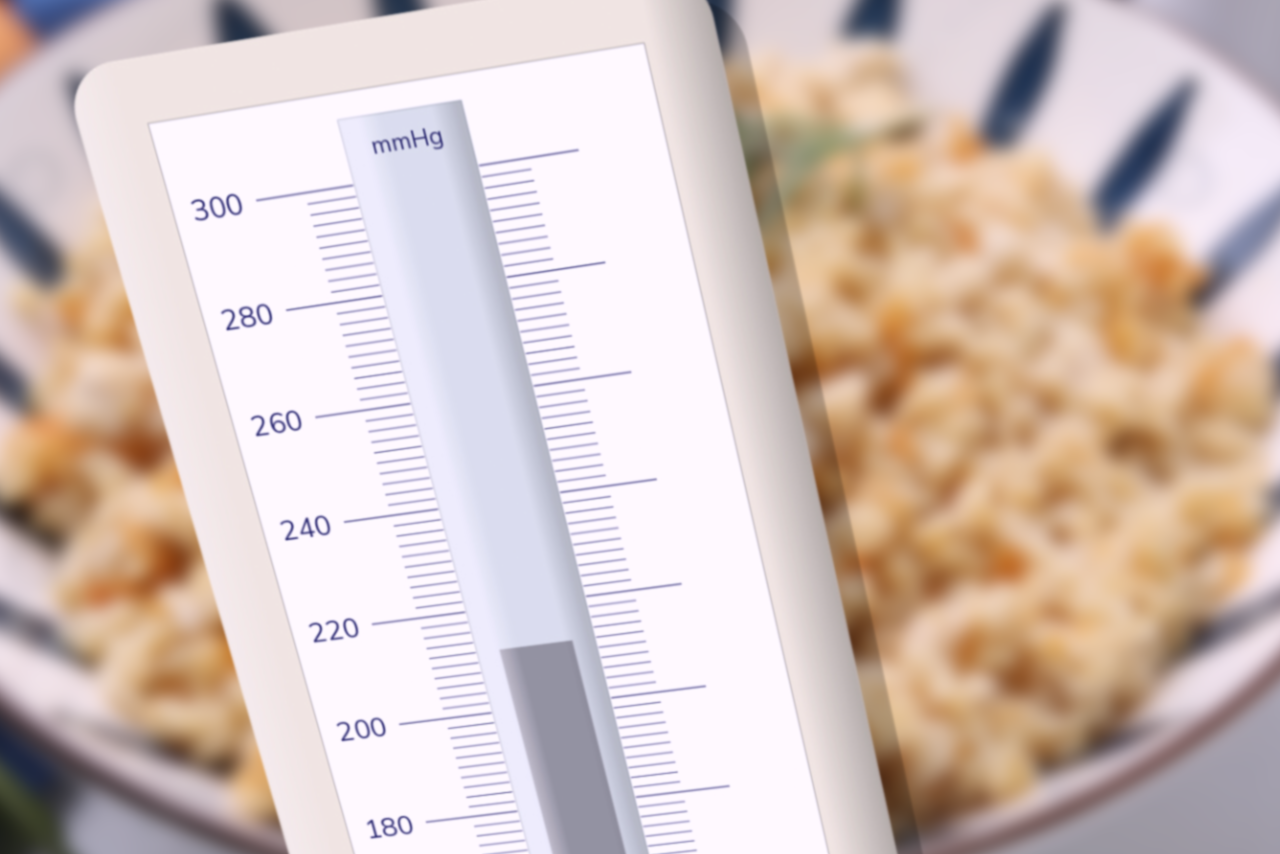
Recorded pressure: 212; mmHg
